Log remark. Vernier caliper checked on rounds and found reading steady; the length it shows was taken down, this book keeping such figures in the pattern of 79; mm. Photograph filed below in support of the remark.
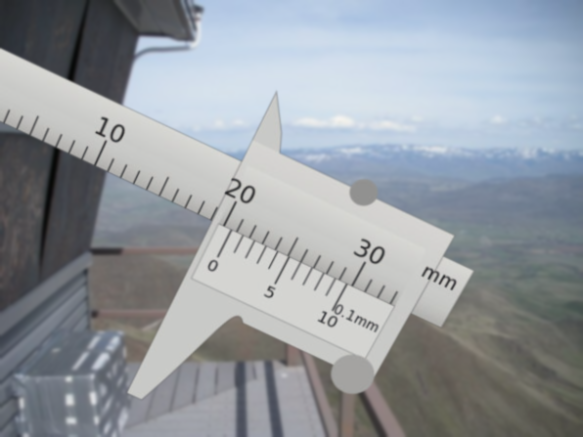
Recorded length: 20.6; mm
